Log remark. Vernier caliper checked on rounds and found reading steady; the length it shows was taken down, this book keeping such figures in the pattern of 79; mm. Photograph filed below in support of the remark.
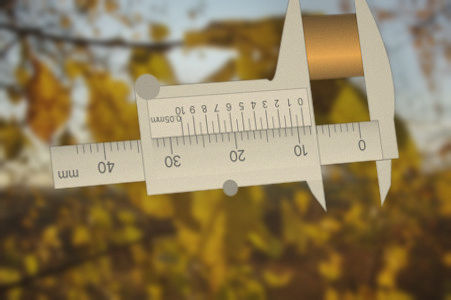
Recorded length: 9.0; mm
